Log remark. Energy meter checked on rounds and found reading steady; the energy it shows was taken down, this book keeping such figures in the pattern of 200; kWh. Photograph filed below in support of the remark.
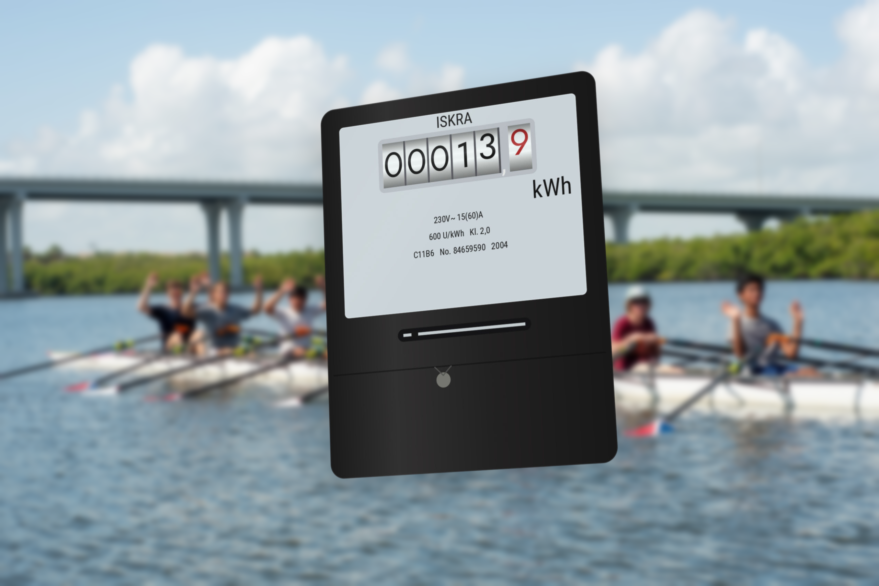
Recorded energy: 13.9; kWh
